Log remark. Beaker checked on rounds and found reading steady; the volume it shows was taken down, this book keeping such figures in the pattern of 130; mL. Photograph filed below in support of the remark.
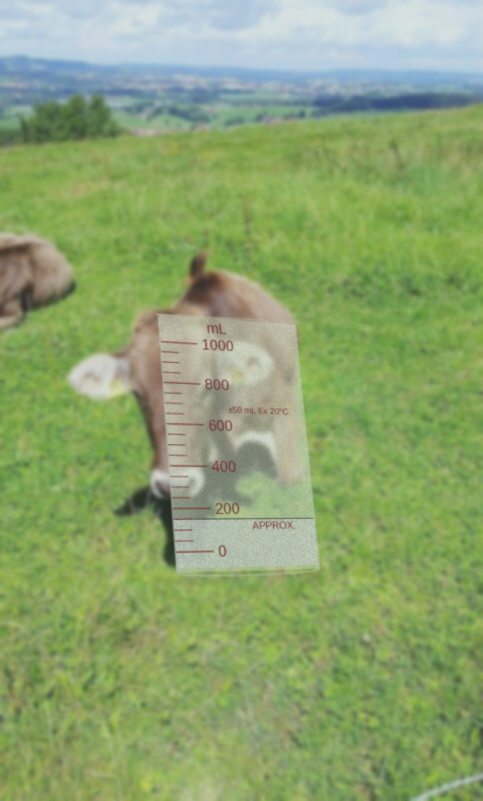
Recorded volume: 150; mL
